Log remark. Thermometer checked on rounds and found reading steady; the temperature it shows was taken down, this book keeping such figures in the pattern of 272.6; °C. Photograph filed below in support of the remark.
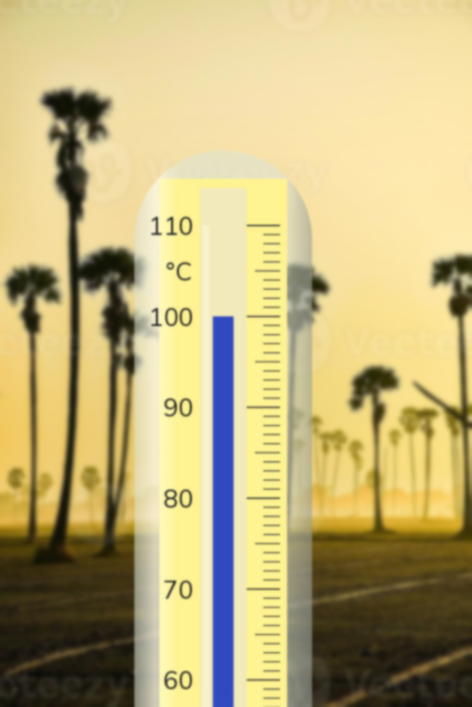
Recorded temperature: 100; °C
